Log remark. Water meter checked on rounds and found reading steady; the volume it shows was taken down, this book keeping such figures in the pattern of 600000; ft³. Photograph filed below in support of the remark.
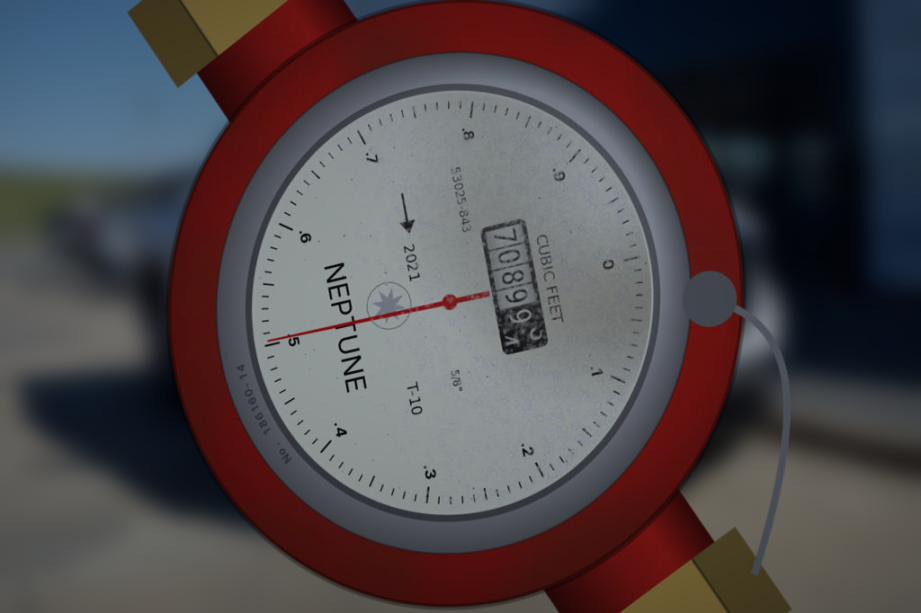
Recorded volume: 708993.50; ft³
